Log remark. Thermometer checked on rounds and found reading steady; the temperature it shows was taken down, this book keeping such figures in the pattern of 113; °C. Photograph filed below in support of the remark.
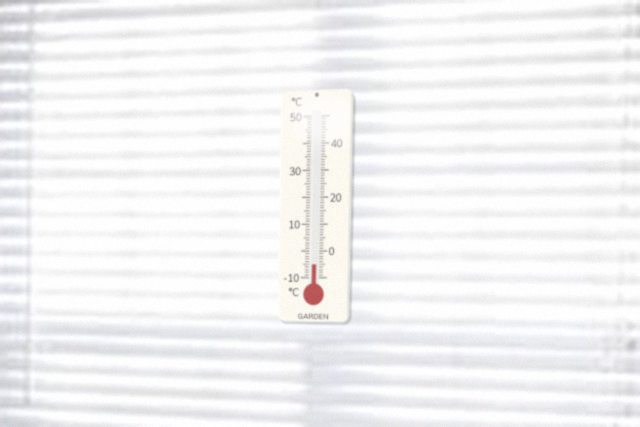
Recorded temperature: -5; °C
